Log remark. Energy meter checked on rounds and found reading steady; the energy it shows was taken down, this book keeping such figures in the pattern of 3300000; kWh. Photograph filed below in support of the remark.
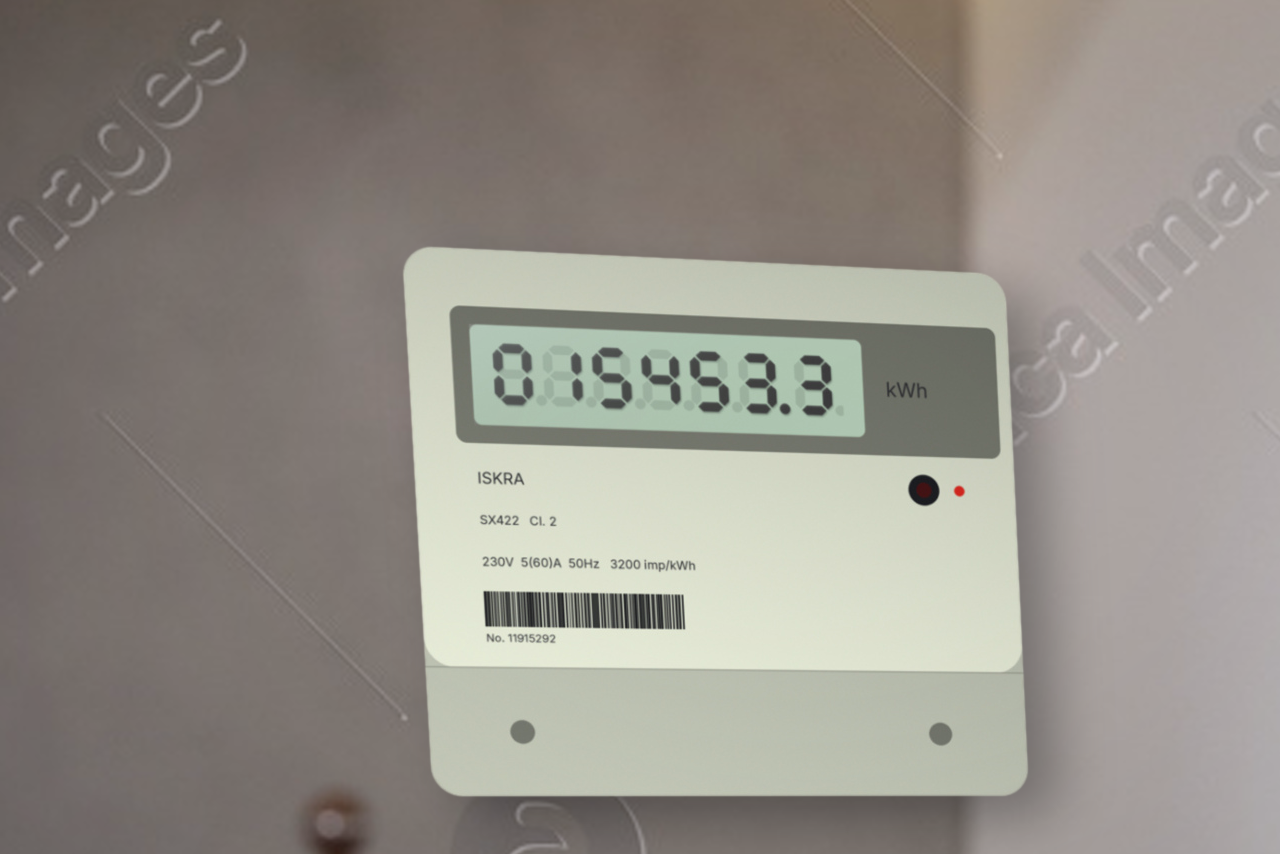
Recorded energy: 15453.3; kWh
